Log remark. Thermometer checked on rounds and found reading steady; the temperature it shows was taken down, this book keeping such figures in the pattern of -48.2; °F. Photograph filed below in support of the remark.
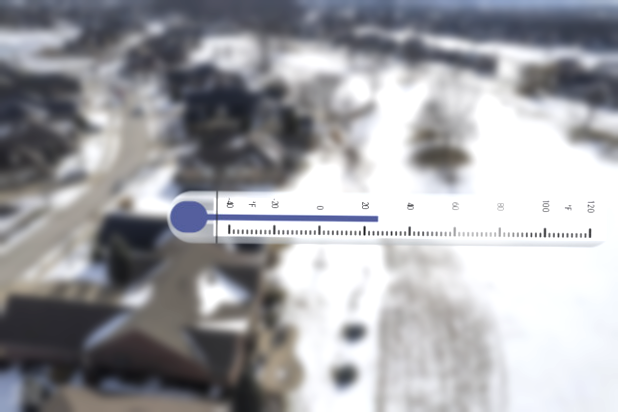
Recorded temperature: 26; °F
